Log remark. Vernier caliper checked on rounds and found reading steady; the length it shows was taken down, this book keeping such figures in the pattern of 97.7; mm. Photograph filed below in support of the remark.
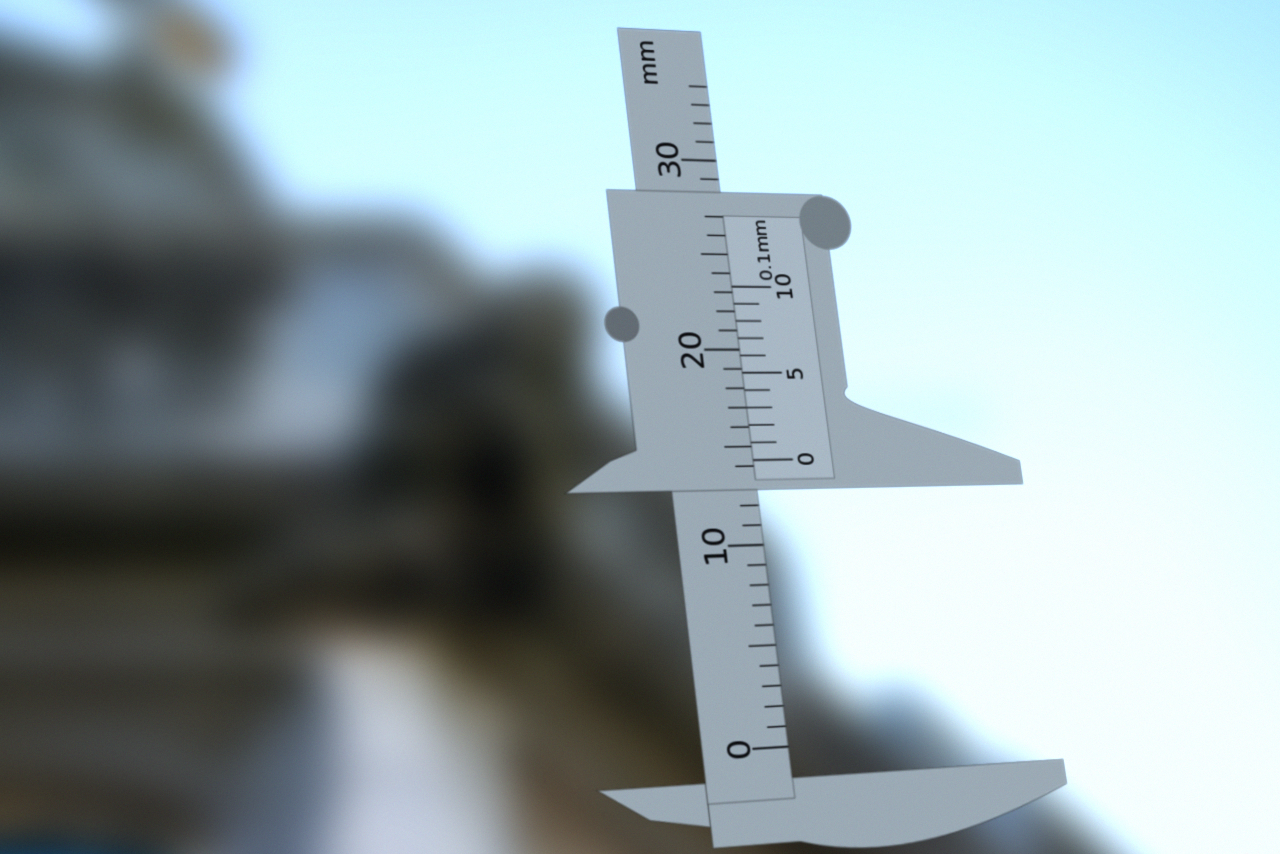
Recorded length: 14.3; mm
